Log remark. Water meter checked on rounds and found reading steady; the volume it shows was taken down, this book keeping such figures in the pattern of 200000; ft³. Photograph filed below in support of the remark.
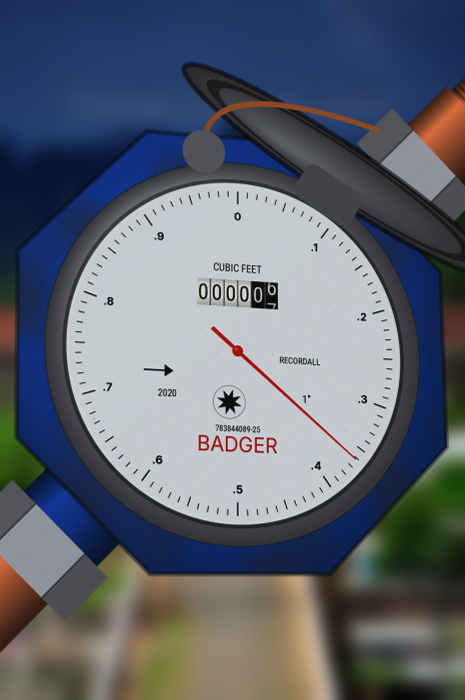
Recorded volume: 6.36; ft³
